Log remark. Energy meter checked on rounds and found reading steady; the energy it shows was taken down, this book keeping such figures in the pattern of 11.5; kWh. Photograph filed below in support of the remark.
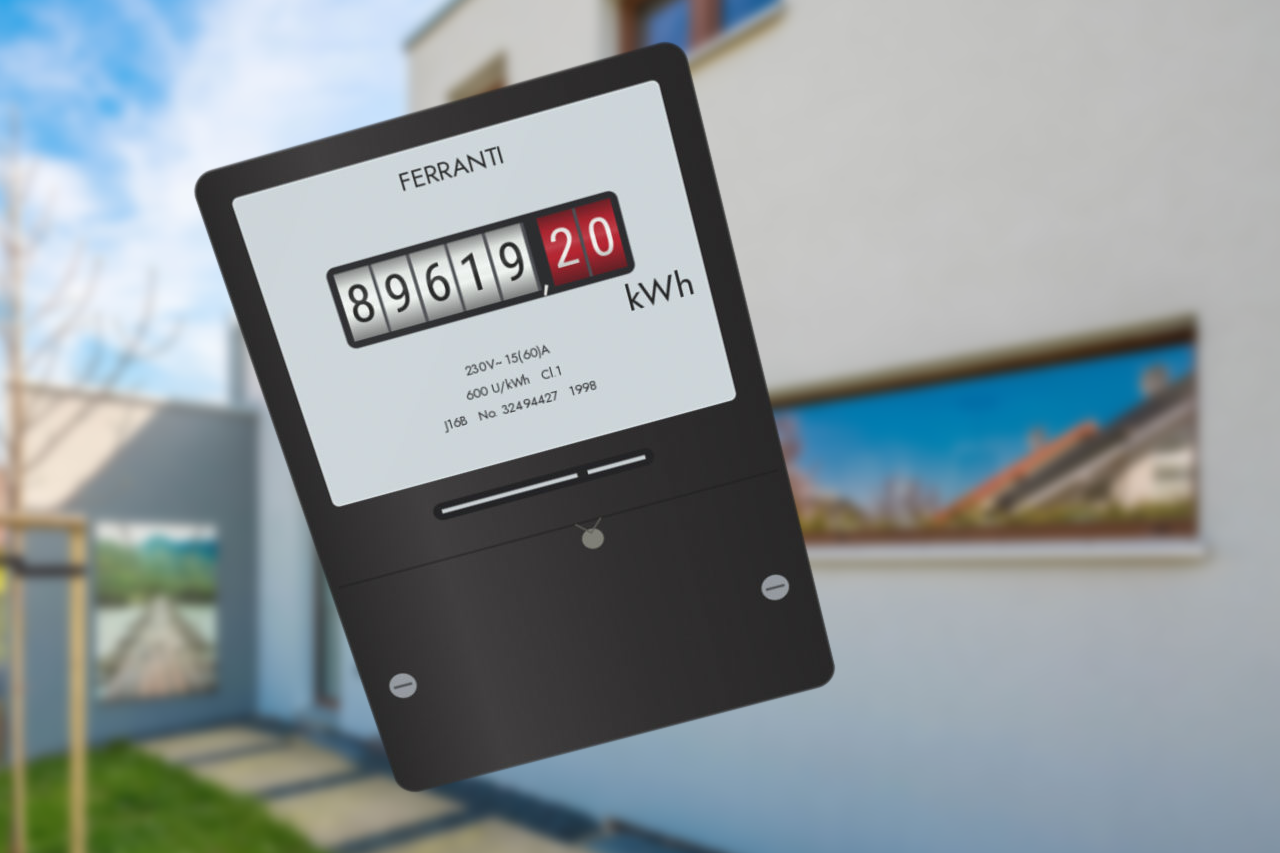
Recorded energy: 89619.20; kWh
